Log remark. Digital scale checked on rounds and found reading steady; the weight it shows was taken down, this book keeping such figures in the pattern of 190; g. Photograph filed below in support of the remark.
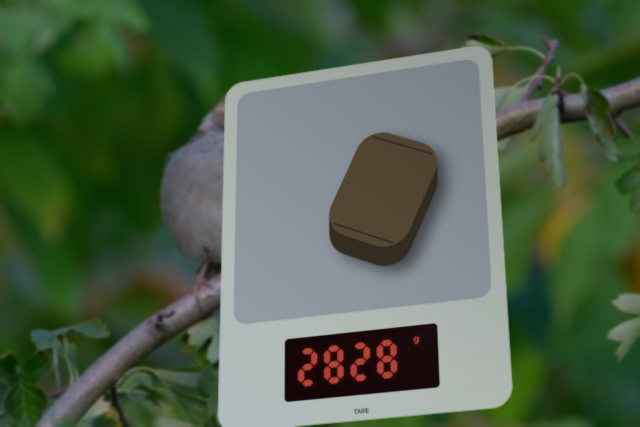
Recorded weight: 2828; g
